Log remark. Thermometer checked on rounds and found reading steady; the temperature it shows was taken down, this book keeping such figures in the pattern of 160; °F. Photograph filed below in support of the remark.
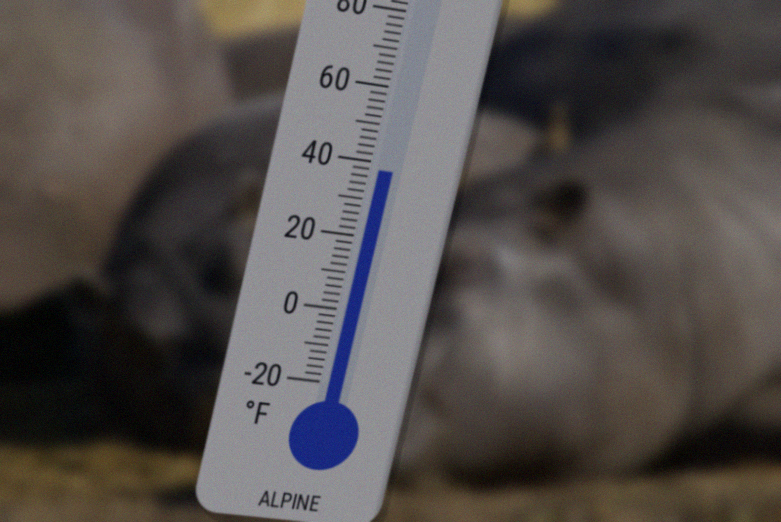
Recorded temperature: 38; °F
